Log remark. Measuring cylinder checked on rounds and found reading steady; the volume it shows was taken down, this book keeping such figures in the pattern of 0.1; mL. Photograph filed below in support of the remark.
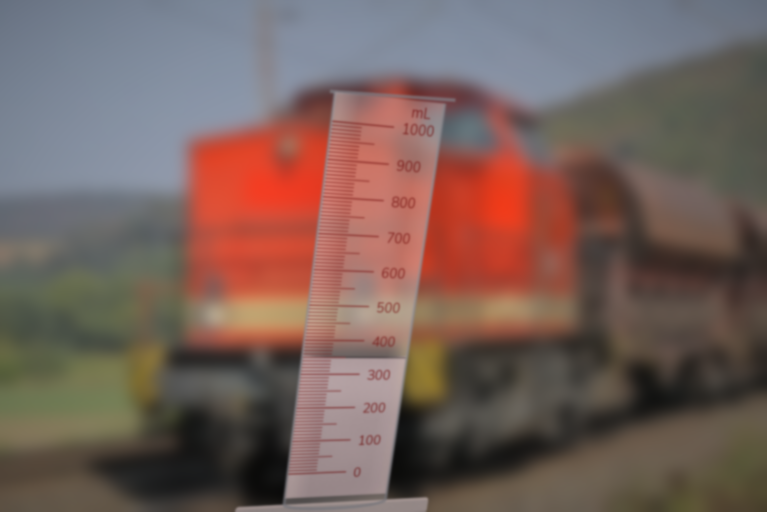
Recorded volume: 350; mL
